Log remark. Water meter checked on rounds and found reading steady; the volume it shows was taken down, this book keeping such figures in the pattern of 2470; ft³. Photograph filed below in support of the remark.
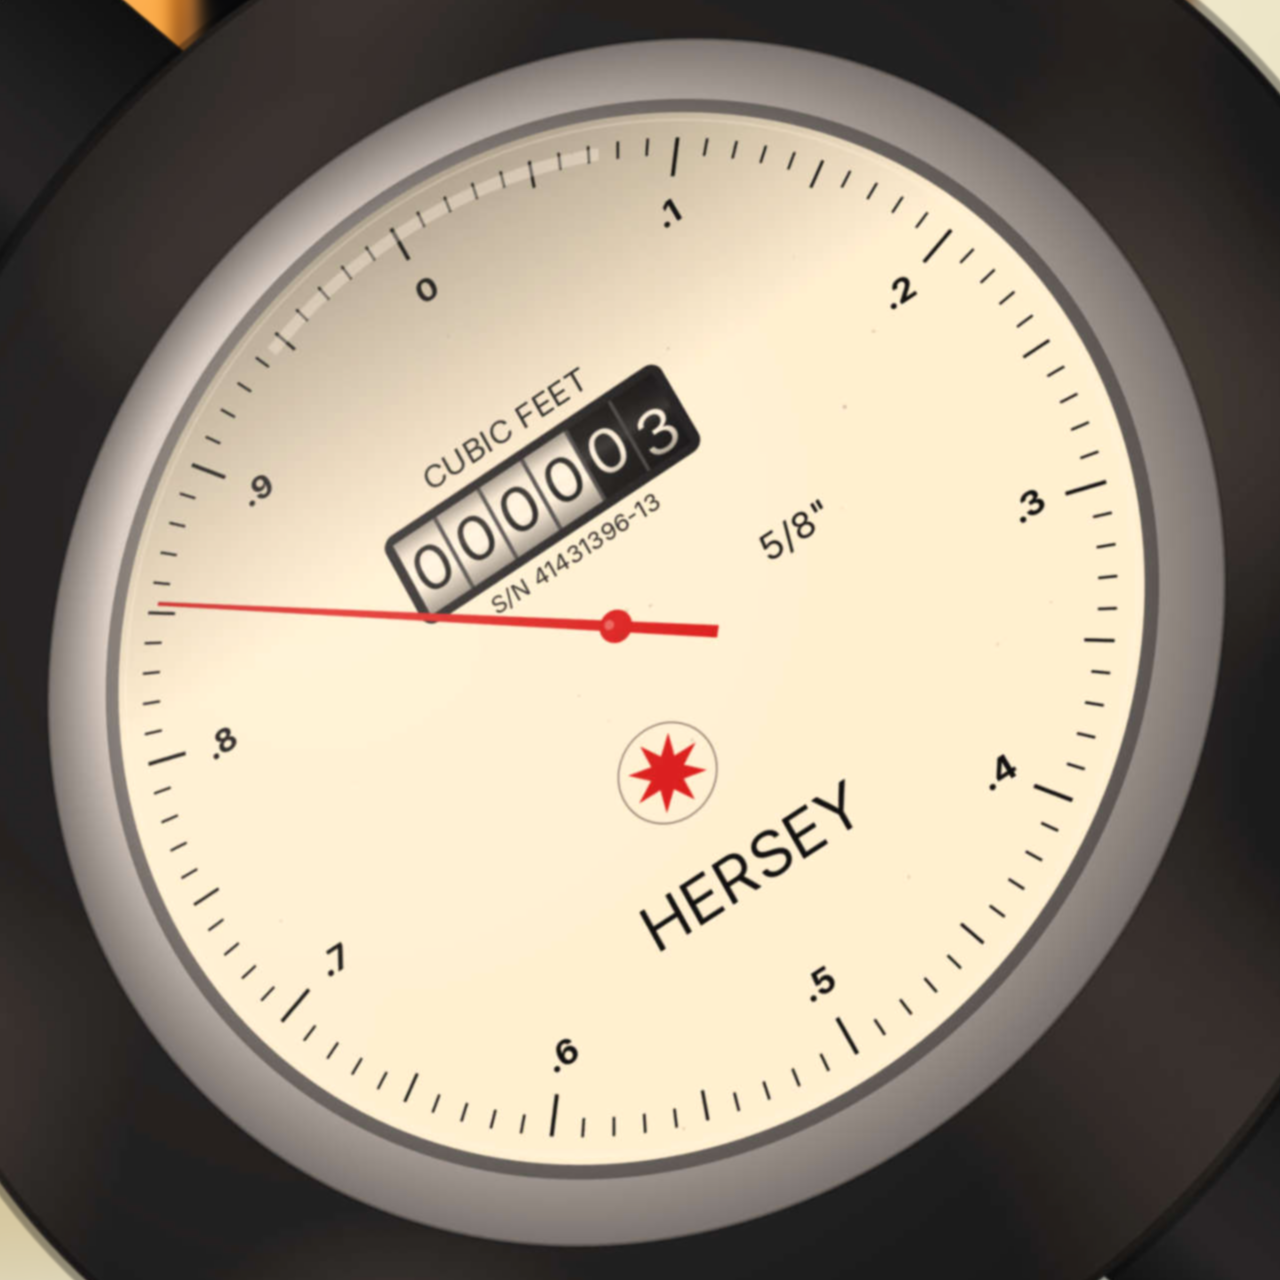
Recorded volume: 2.85; ft³
